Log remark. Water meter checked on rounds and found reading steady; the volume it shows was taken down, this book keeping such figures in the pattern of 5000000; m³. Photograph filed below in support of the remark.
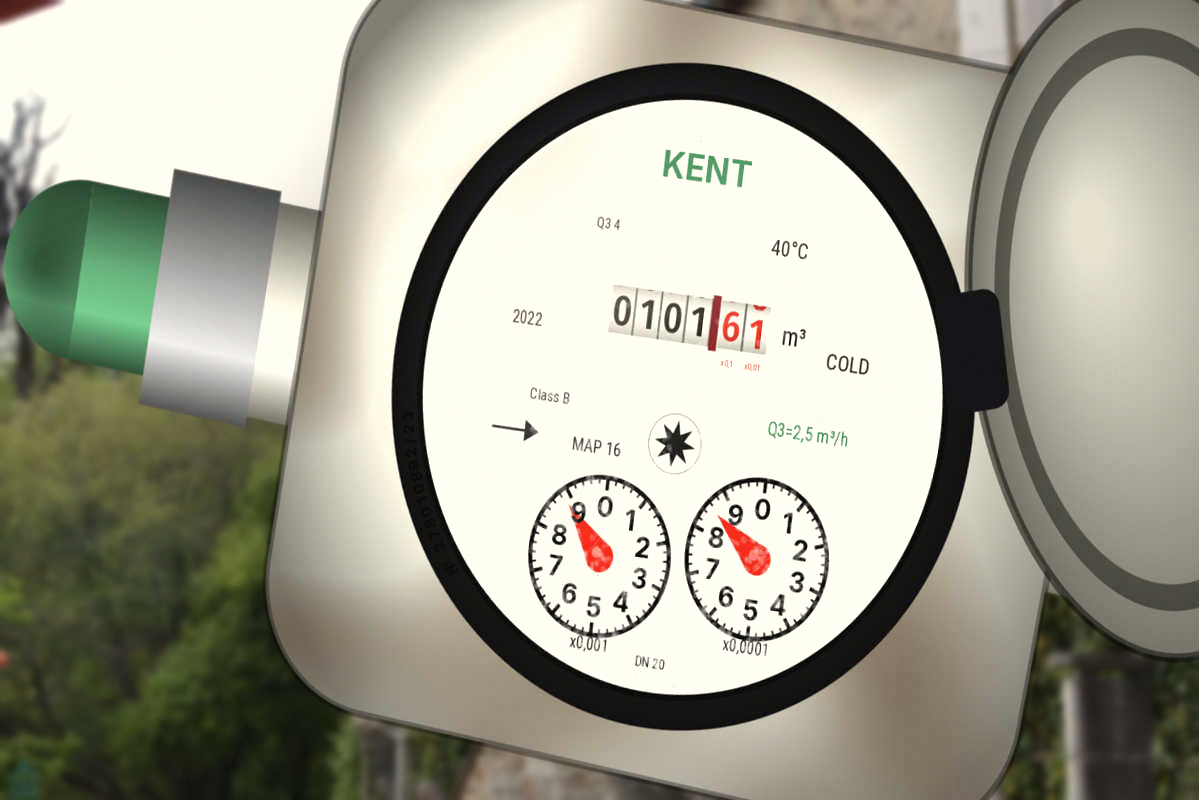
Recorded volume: 101.6088; m³
